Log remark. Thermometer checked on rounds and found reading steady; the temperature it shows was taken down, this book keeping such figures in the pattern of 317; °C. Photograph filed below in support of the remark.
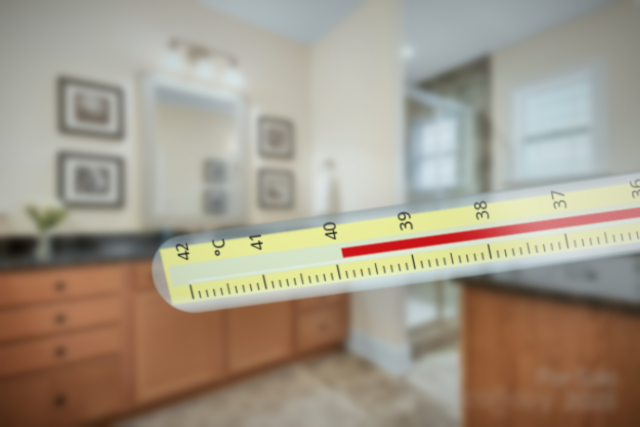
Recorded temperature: 39.9; °C
